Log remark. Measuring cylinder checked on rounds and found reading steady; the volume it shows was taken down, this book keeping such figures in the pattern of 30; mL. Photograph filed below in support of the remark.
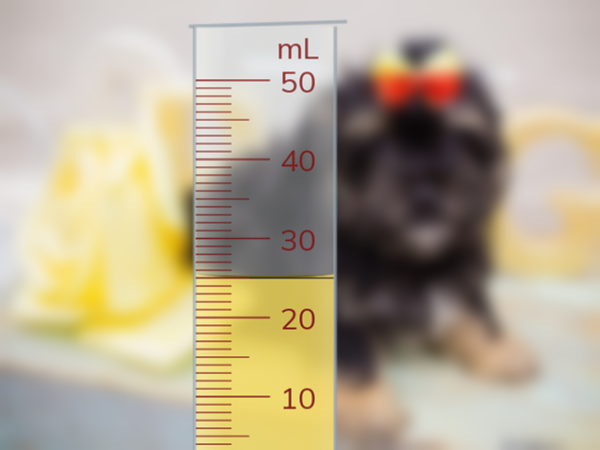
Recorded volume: 25; mL
